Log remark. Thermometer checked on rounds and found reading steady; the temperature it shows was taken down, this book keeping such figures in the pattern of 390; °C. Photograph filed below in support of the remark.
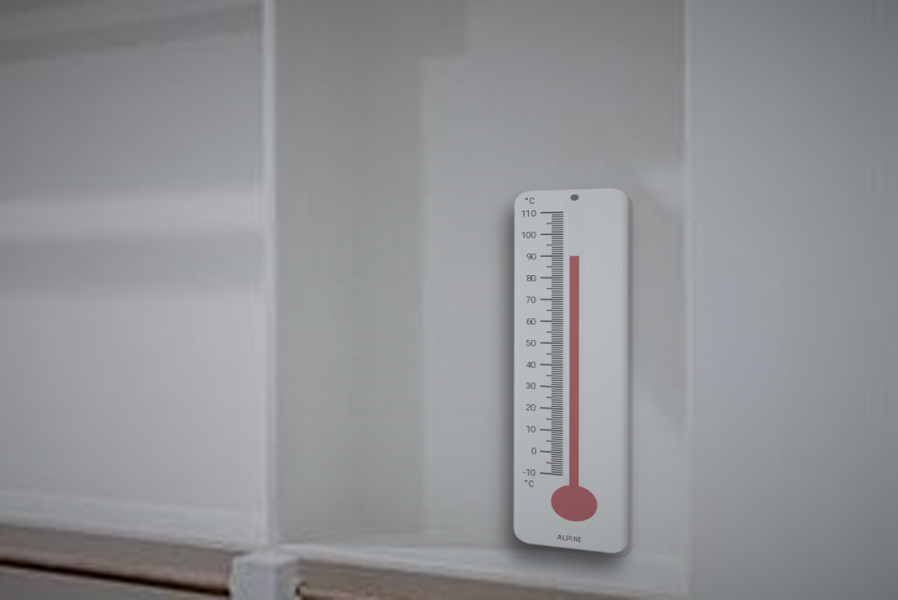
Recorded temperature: 90; °C
